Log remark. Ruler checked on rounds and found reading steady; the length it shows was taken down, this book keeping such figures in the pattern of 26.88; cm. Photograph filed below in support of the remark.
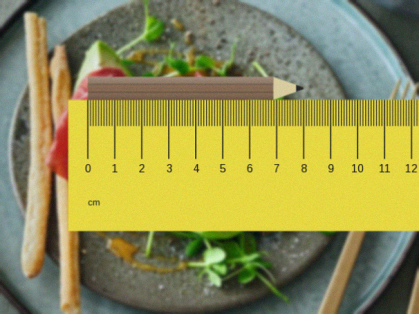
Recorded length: 8; cm
